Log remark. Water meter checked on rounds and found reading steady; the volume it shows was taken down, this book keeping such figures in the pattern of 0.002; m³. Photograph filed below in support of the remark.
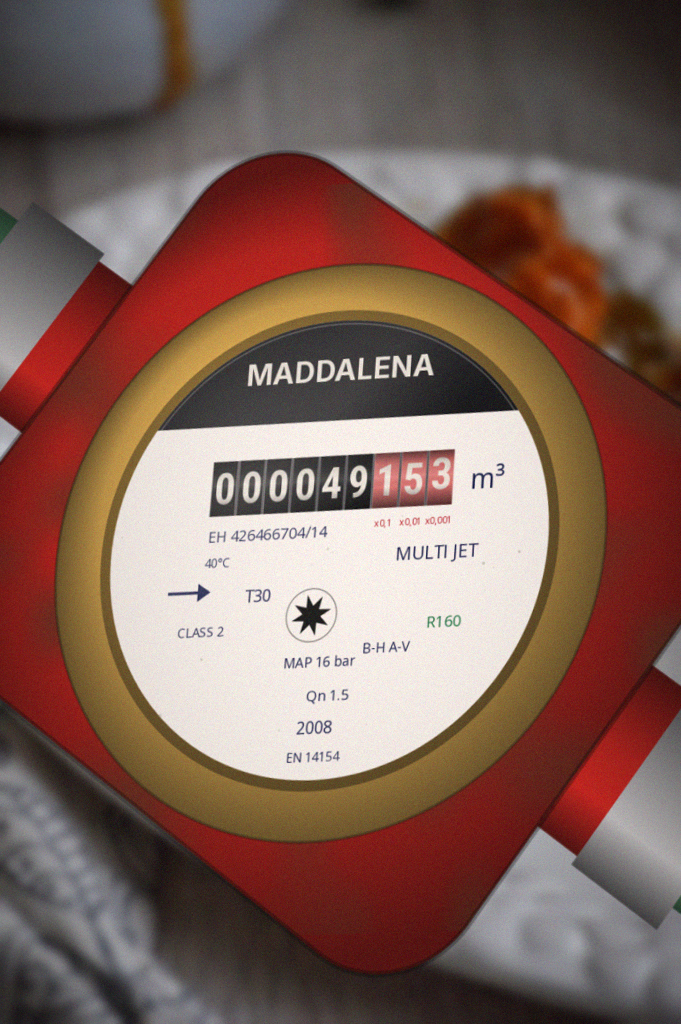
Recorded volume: 49.153; m³
